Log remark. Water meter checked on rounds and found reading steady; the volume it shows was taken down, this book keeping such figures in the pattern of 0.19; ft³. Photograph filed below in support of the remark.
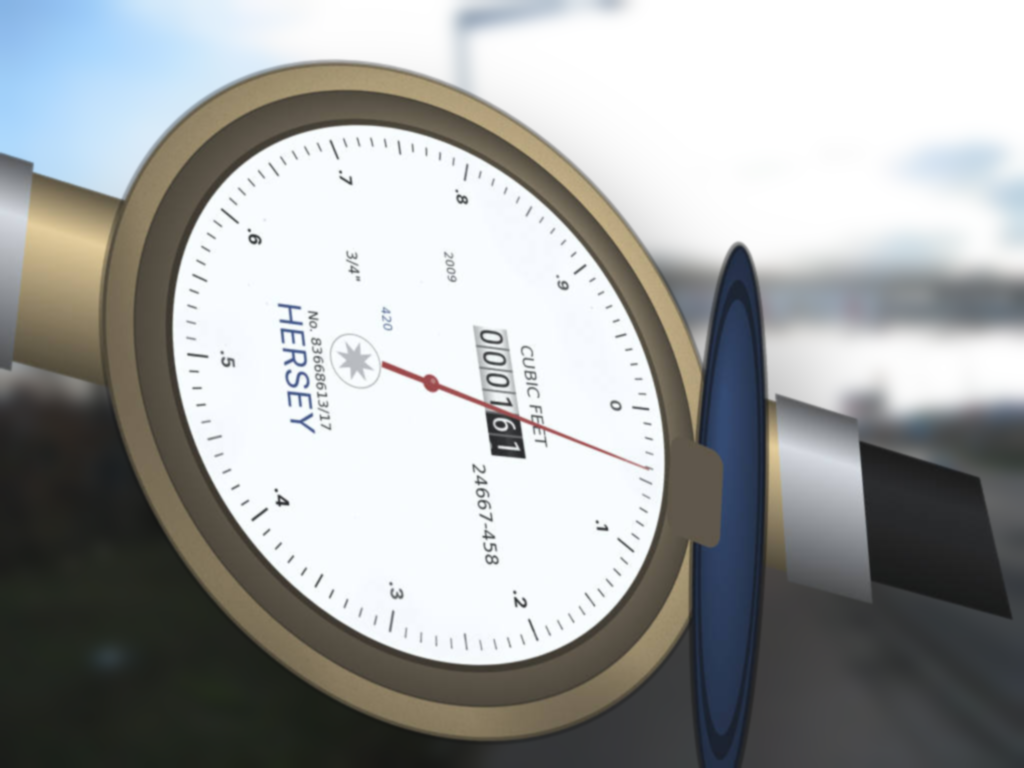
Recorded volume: 161.04; ft³
